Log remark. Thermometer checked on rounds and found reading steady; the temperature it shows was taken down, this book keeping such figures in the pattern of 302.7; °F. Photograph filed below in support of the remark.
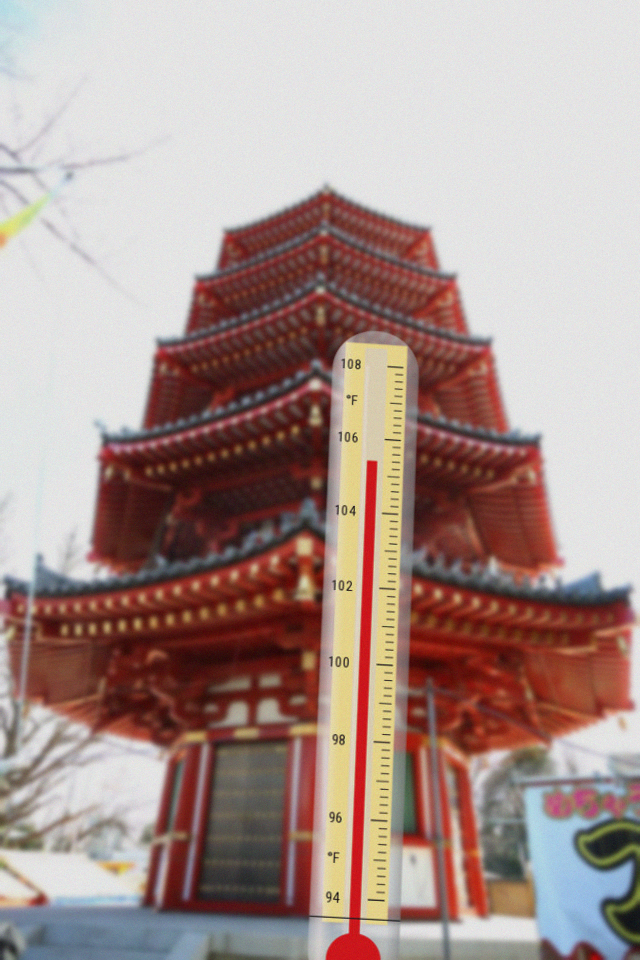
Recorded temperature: 105.4; °F
